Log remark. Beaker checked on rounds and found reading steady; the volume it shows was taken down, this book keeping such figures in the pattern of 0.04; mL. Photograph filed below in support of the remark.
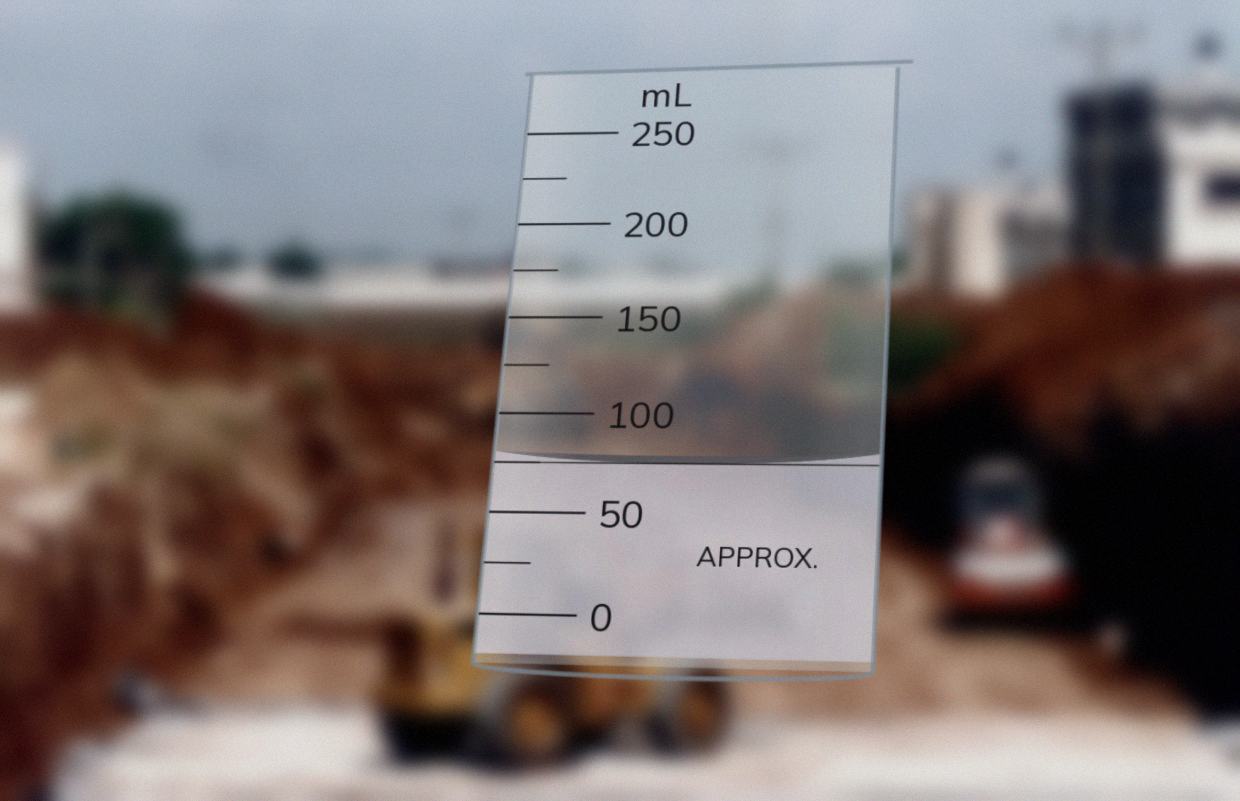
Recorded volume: 75; mL
